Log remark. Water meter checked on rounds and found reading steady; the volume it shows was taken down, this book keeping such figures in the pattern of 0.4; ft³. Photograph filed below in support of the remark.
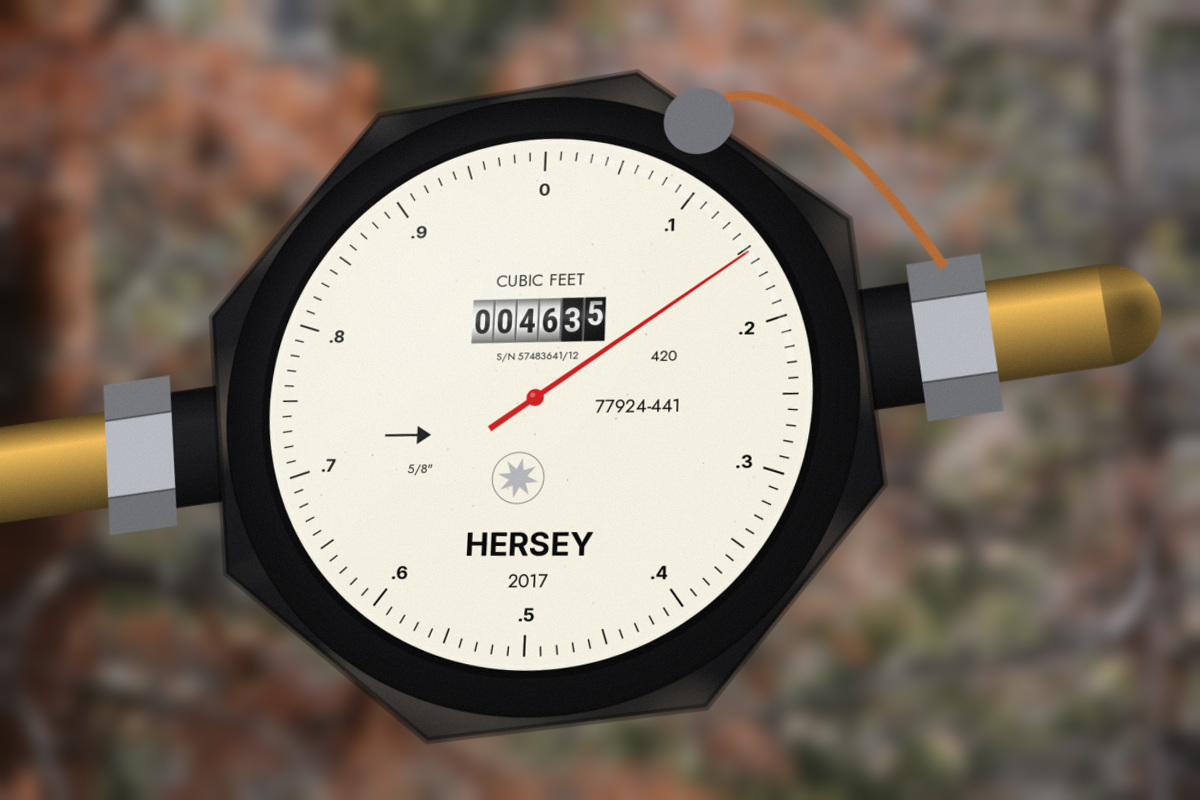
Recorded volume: 4635.15; ft³
